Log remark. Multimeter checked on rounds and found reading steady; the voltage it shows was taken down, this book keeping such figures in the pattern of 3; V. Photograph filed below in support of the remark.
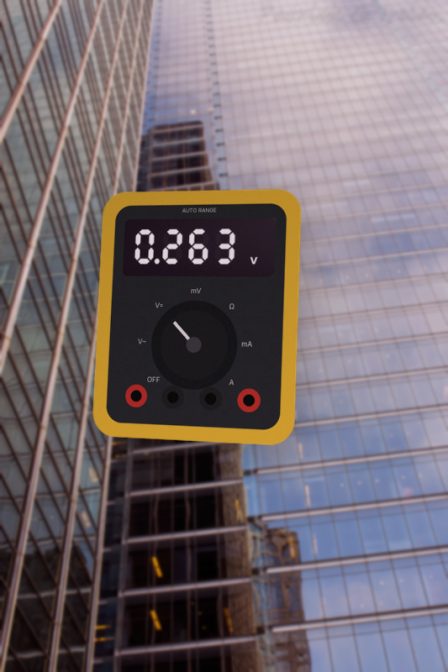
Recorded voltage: 0.263; V
